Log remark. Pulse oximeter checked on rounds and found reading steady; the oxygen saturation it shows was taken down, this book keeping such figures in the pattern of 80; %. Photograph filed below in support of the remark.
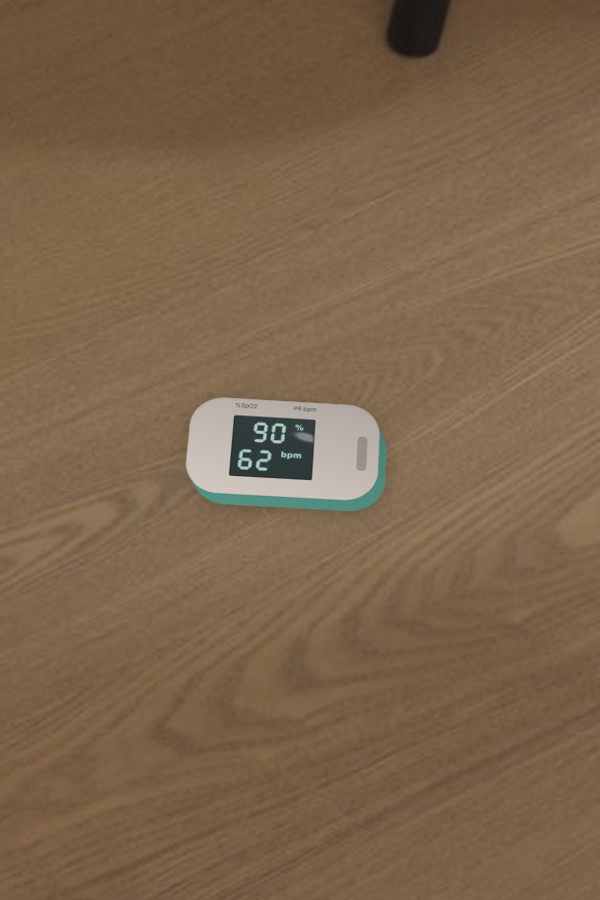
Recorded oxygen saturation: 90; %
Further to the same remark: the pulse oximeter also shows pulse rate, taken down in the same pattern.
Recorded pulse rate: 62; bpm
